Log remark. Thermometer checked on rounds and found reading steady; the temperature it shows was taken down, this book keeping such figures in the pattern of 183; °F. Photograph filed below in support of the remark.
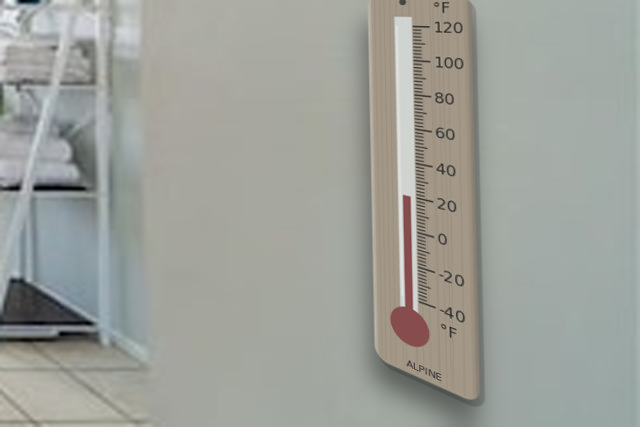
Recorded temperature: 20; °F
